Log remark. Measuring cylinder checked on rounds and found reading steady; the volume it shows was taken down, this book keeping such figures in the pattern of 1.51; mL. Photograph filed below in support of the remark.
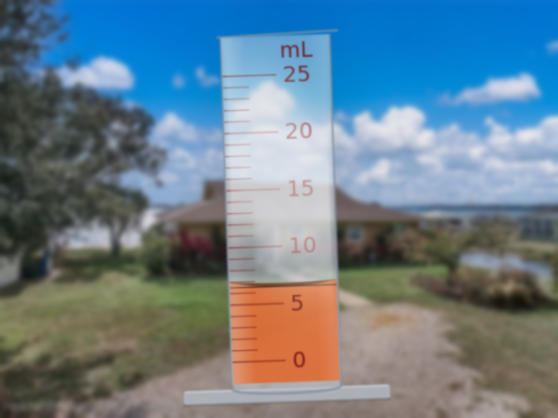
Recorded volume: 6.5; mL
